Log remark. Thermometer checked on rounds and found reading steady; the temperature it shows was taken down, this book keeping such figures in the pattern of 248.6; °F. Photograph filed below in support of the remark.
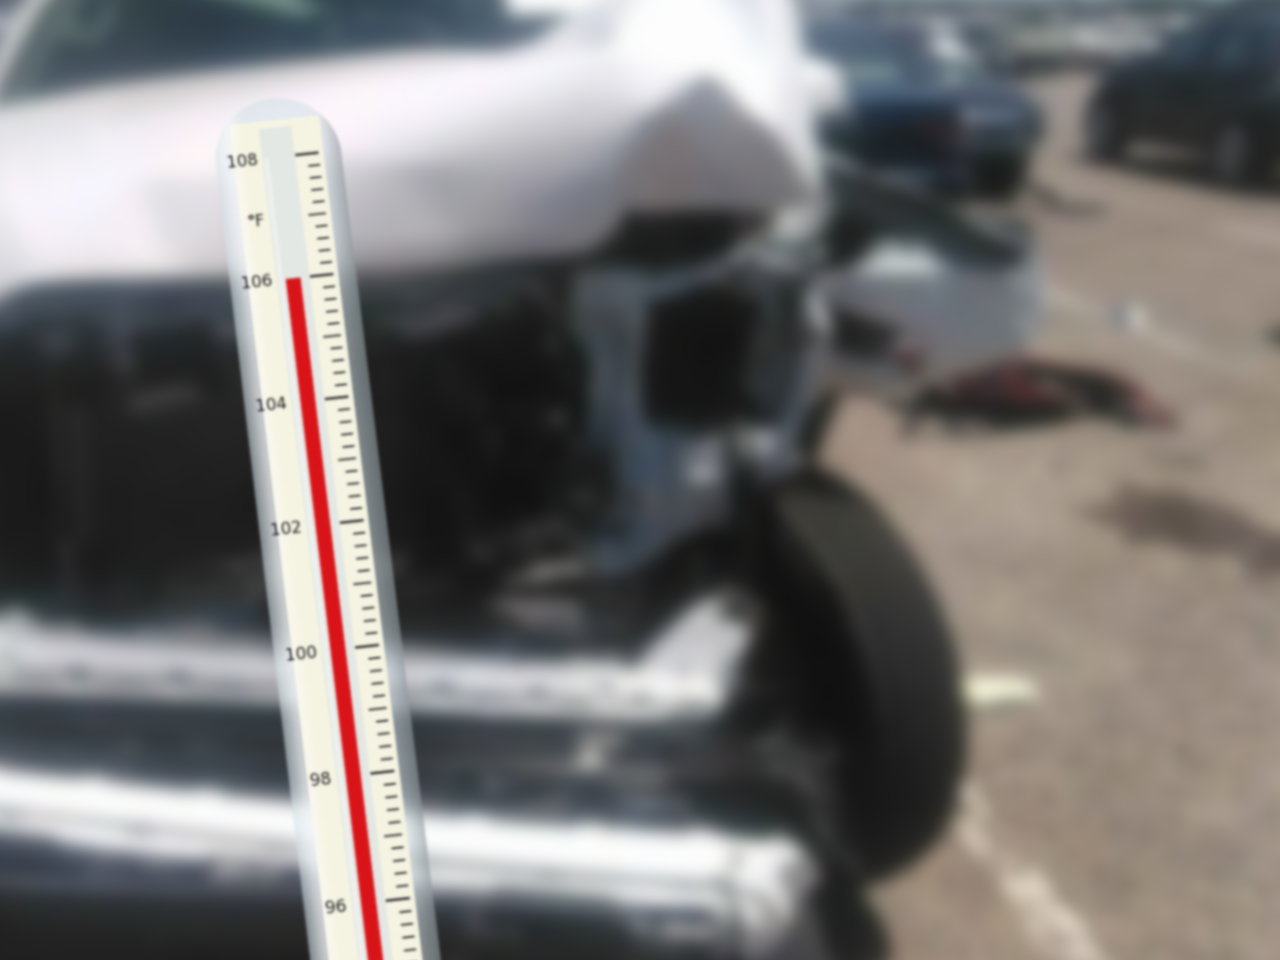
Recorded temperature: 106; °F
